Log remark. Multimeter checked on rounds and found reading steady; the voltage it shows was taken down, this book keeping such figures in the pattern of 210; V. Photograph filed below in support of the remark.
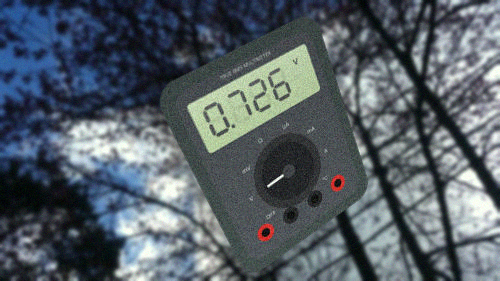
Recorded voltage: 0.726; V
